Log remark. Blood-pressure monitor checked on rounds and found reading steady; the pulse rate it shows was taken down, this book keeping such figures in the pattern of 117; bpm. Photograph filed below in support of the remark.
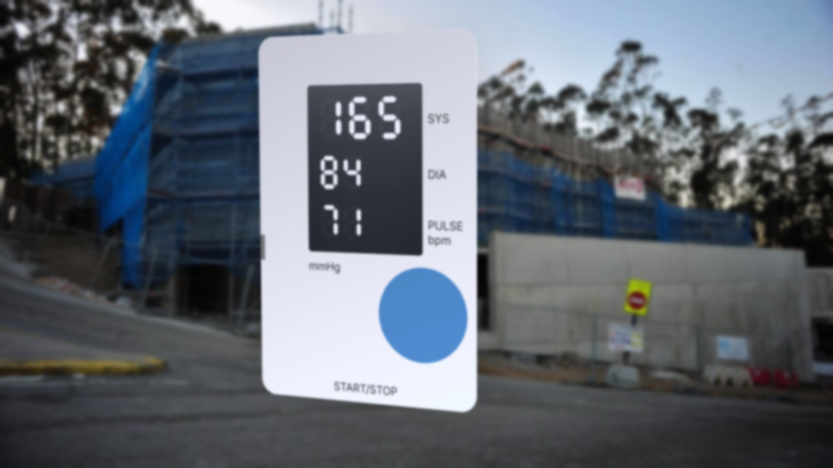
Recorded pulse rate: 71; bpm
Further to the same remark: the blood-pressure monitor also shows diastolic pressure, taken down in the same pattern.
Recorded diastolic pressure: 84; mmHg
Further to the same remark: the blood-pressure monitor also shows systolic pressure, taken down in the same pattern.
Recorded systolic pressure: 165; mmHg
